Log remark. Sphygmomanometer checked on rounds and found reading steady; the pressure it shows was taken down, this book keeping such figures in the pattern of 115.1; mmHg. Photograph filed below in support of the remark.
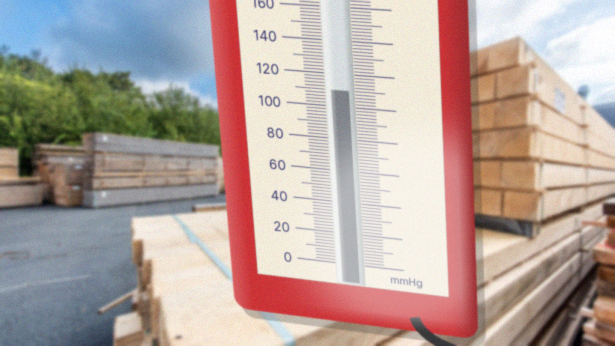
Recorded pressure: 110; mmHg
